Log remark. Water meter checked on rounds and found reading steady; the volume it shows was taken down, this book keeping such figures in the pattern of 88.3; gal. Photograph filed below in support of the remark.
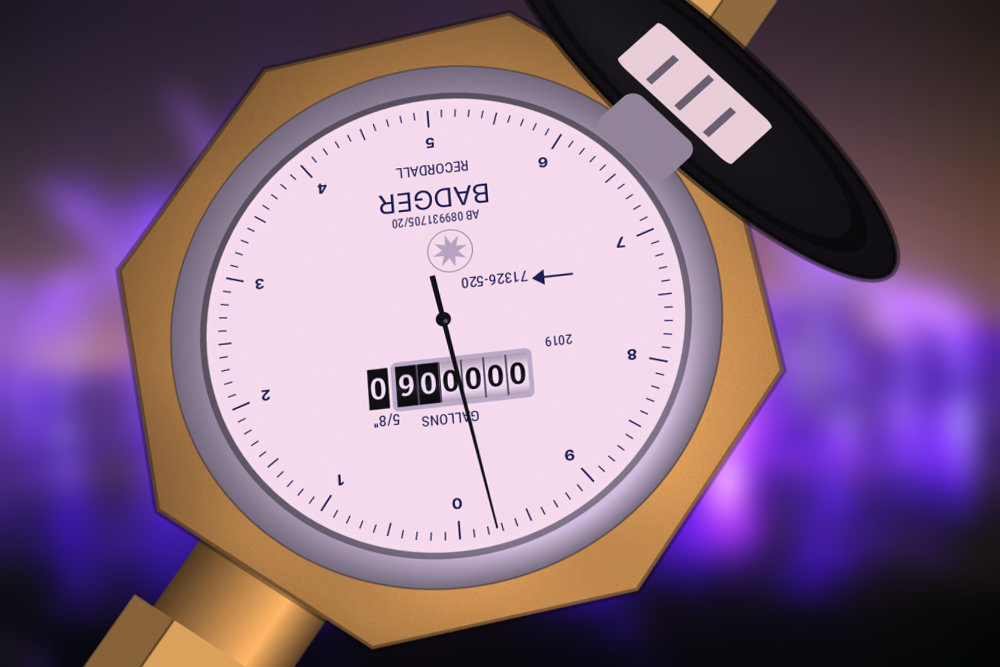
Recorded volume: 59.7; gal
